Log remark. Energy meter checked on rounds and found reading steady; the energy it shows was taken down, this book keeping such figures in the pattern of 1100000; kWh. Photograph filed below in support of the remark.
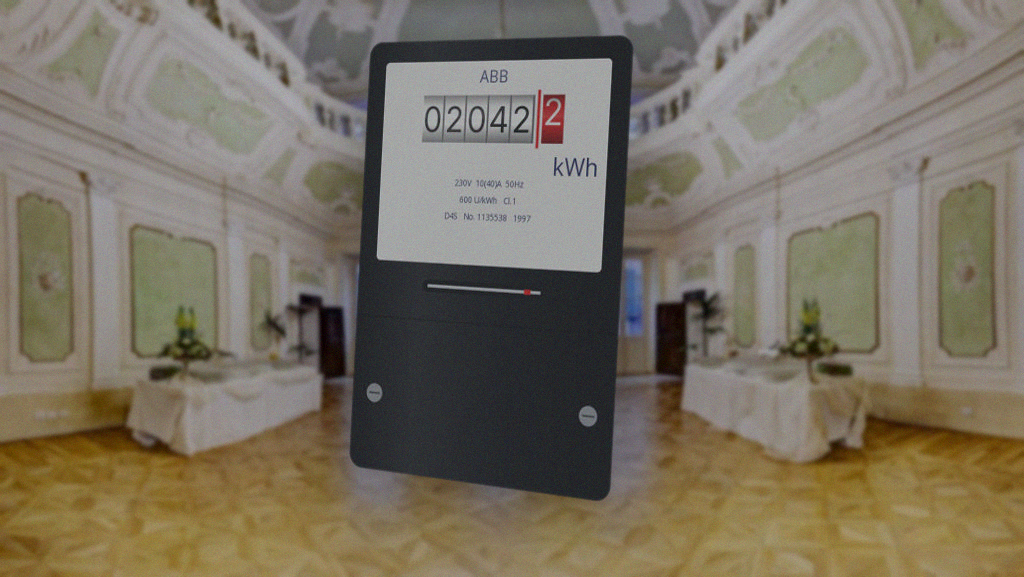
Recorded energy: 2042.2; kWh
